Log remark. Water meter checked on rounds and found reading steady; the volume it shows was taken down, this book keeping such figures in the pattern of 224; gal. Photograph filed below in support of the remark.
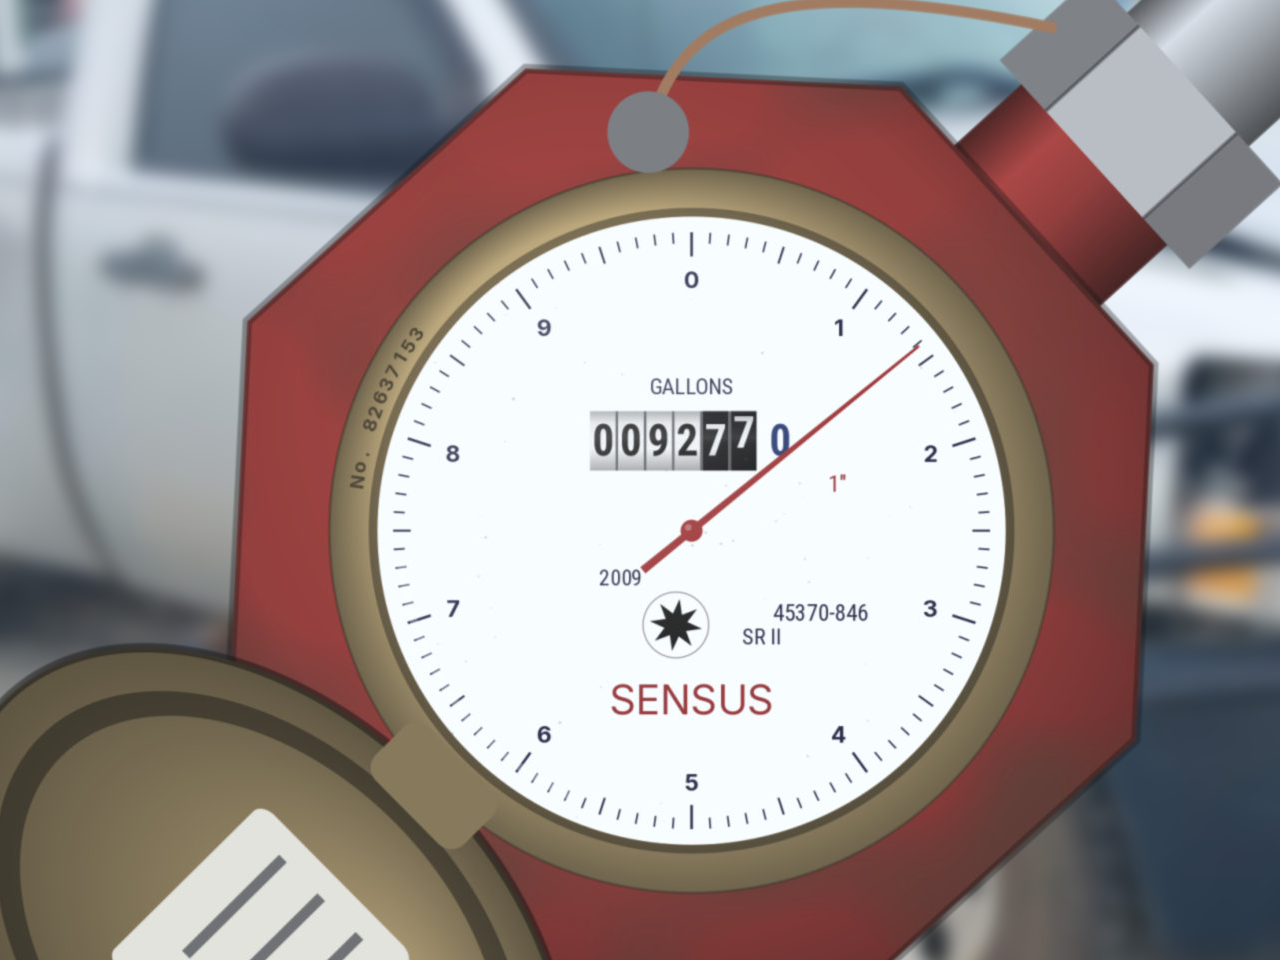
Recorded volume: 92771.4; gal
